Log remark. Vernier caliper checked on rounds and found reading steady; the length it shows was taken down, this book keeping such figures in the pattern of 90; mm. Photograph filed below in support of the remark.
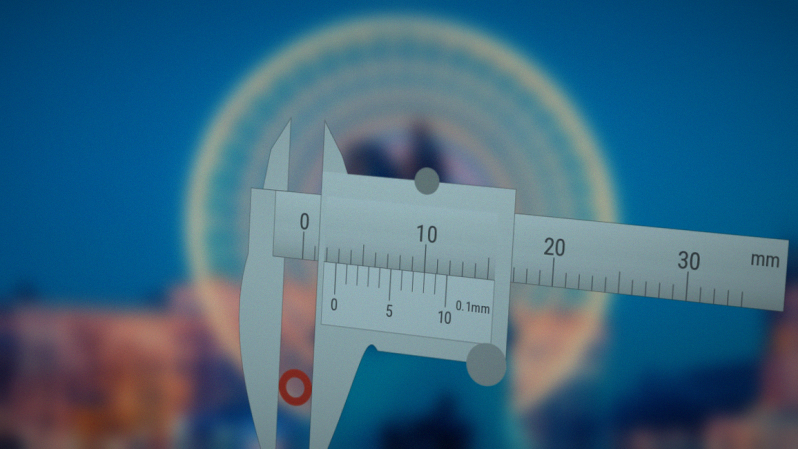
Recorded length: 2.8; mm
